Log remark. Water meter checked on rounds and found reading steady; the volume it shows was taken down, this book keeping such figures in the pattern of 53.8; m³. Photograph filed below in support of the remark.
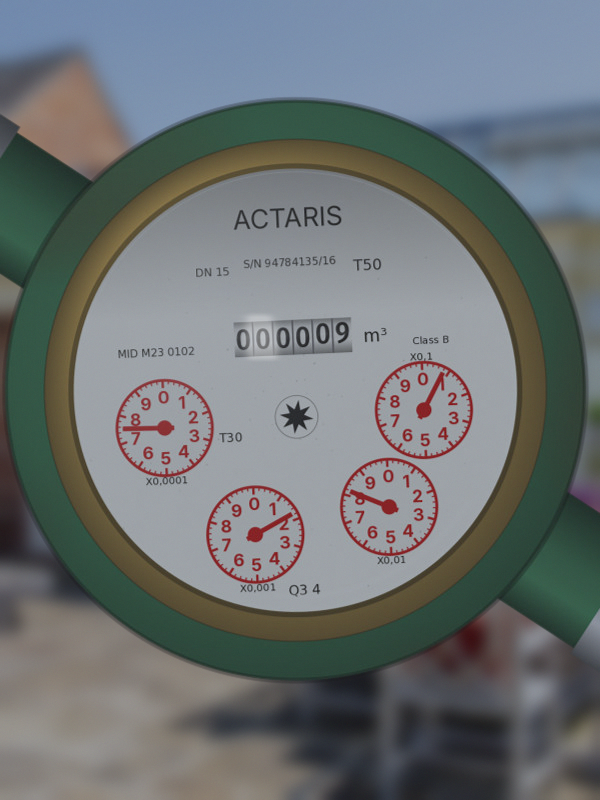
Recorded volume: 9.0817; m³
